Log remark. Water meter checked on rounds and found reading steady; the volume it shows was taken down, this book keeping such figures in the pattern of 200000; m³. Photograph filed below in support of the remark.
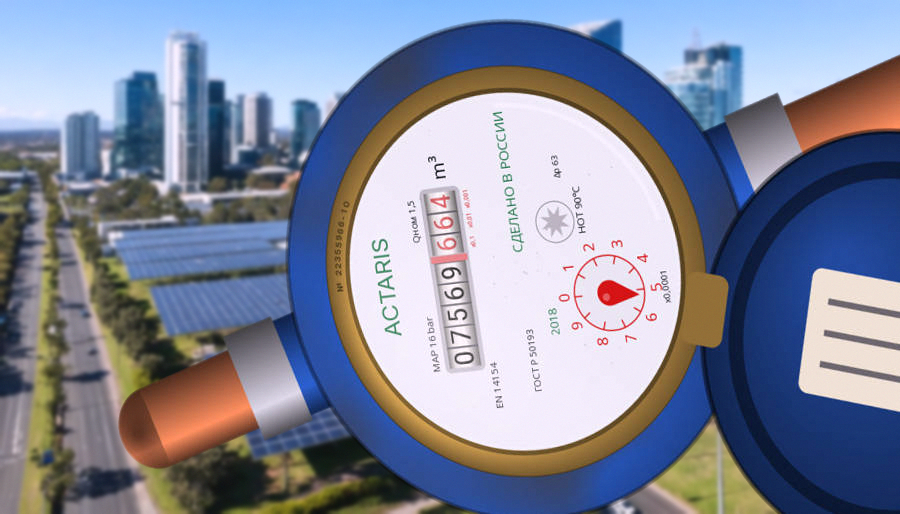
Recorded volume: 7569.6645; m³
